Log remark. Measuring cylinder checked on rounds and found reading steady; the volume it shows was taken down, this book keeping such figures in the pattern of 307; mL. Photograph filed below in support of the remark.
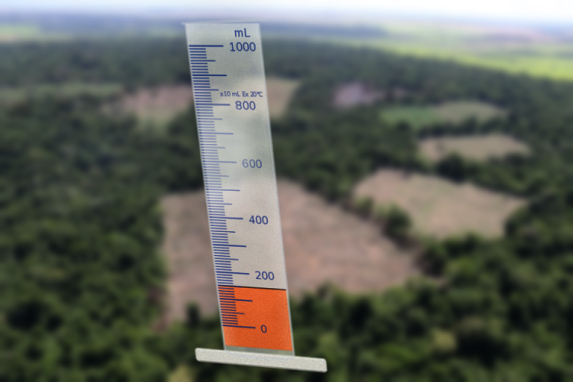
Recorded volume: 150; mL
